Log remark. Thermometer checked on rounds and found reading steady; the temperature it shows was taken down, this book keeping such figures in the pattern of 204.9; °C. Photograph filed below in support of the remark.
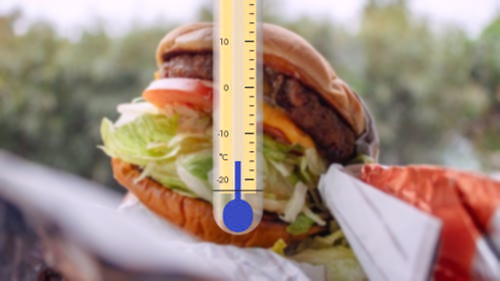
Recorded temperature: -16; °C
